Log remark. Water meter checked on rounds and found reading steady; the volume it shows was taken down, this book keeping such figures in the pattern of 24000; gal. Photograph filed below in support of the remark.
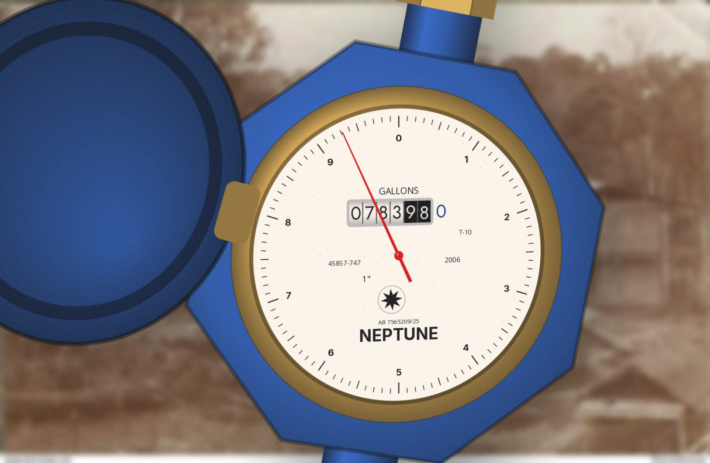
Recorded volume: 783979.3; gal
